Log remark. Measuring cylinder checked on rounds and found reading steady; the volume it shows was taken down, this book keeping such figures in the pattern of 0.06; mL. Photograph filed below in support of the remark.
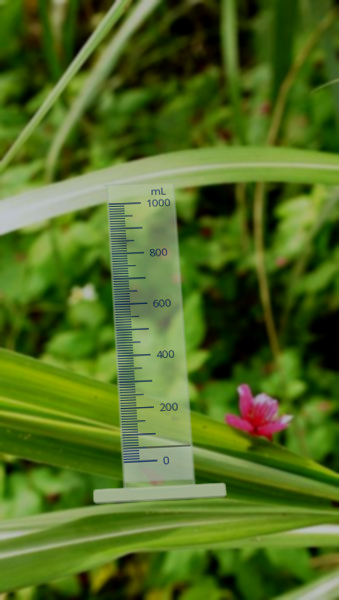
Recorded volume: 50; mL
